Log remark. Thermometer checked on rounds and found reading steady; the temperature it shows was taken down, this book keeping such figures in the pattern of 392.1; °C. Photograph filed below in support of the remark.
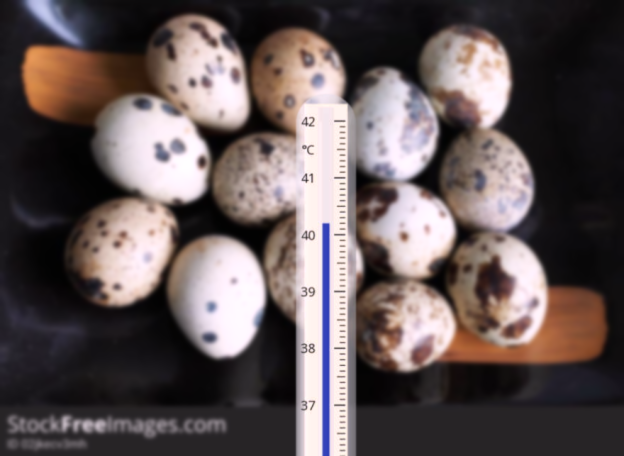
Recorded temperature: 40.2; °C
